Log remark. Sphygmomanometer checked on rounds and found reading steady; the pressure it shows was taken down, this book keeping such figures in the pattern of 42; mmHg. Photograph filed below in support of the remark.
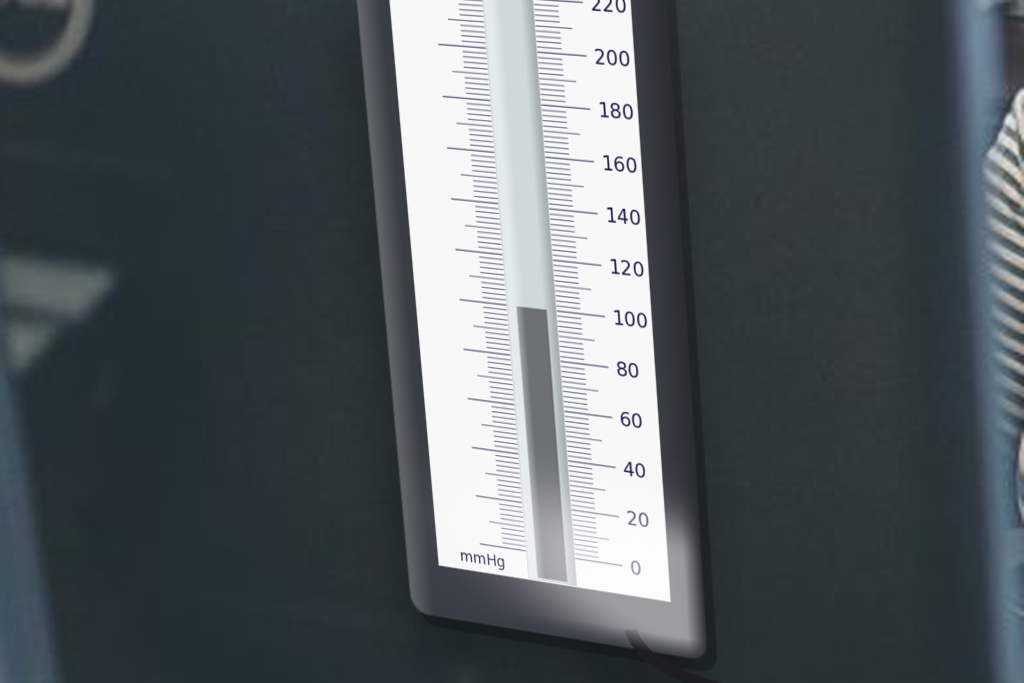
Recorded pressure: 100; mmHg
